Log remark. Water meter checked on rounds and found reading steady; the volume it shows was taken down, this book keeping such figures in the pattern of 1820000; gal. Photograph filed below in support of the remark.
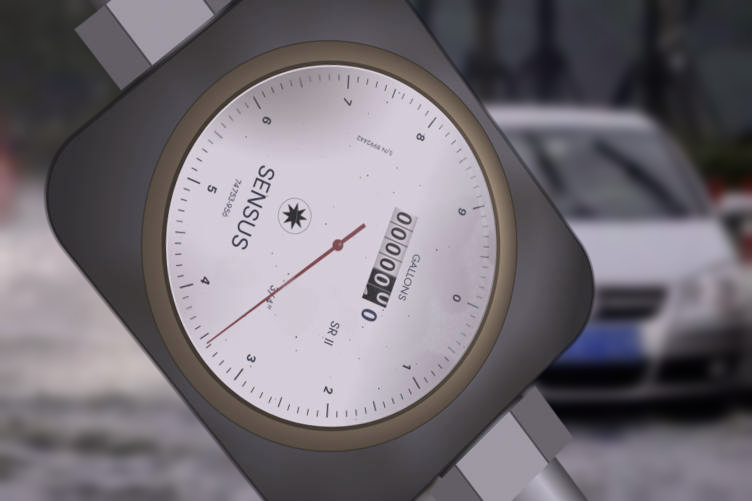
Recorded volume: 3.4; gal
